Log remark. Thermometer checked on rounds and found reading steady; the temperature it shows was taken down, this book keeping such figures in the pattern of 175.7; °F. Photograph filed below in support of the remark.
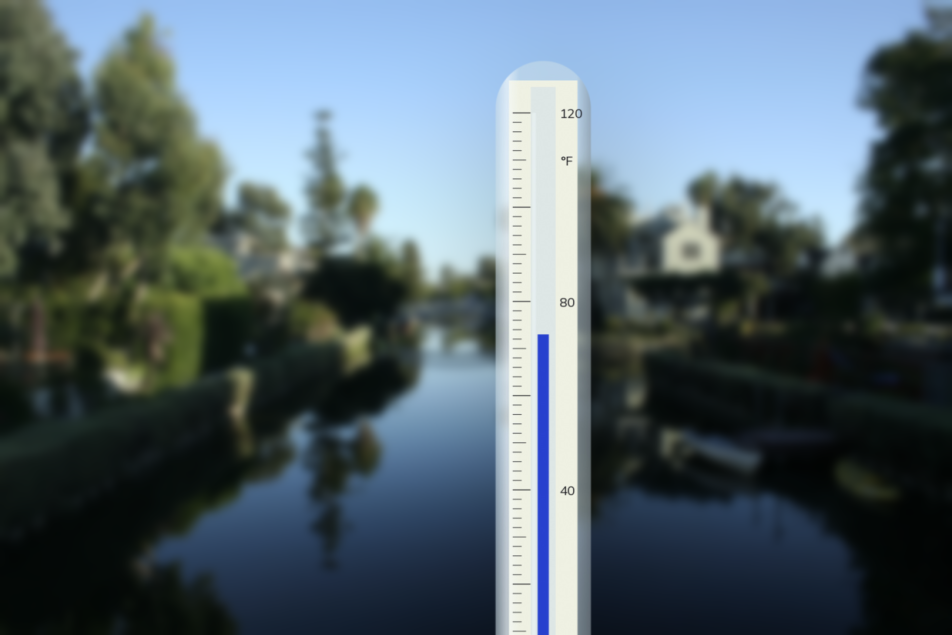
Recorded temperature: 73; °F
